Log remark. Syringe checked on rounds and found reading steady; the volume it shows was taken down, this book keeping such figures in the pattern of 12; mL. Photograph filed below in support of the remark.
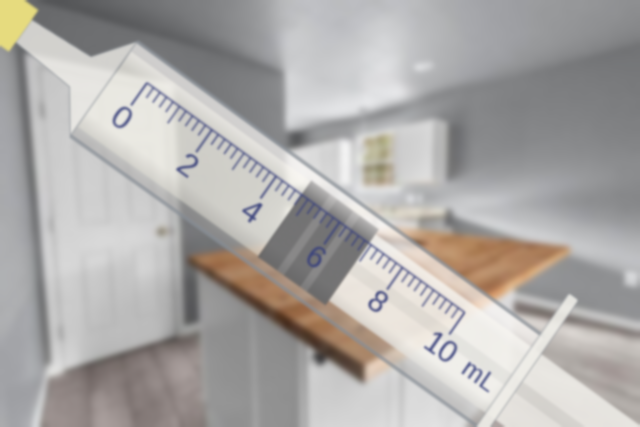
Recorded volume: 4.8; mL
